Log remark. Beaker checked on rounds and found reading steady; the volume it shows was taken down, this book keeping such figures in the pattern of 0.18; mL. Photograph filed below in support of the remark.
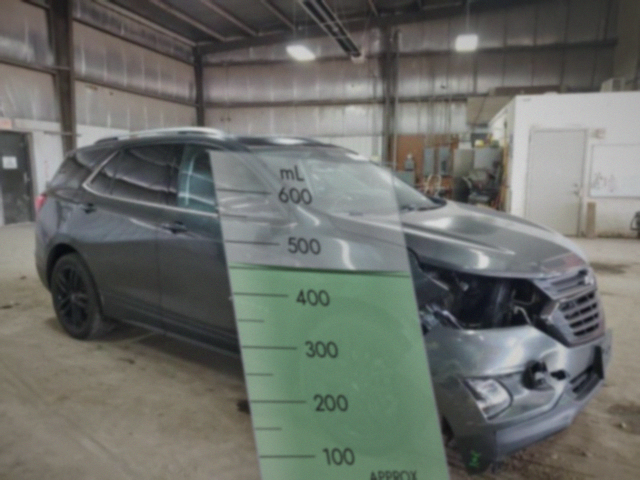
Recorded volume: 450; mL
